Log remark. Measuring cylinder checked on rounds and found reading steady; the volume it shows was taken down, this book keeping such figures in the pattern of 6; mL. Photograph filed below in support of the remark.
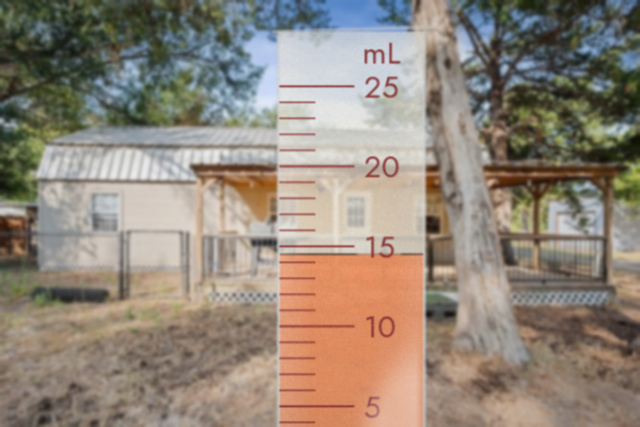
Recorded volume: 14.5; mL
